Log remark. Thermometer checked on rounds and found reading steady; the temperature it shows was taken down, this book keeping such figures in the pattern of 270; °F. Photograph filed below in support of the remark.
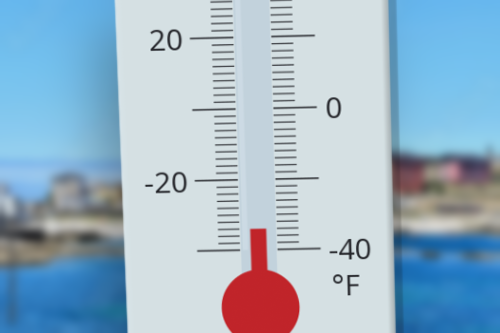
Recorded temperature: -34; °F
